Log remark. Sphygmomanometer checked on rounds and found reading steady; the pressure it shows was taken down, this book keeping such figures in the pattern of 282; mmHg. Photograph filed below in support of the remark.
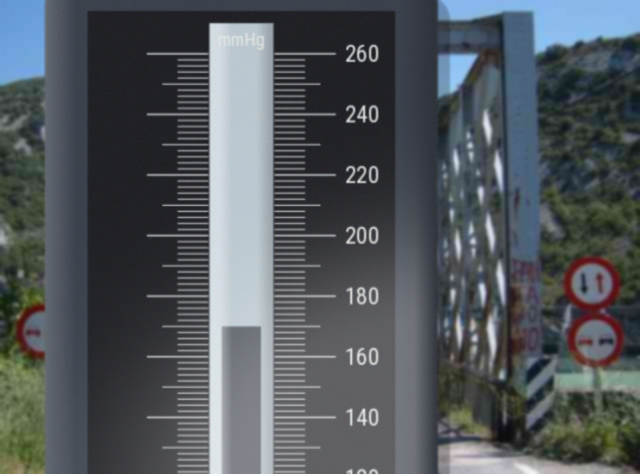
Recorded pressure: 170; mmHg
